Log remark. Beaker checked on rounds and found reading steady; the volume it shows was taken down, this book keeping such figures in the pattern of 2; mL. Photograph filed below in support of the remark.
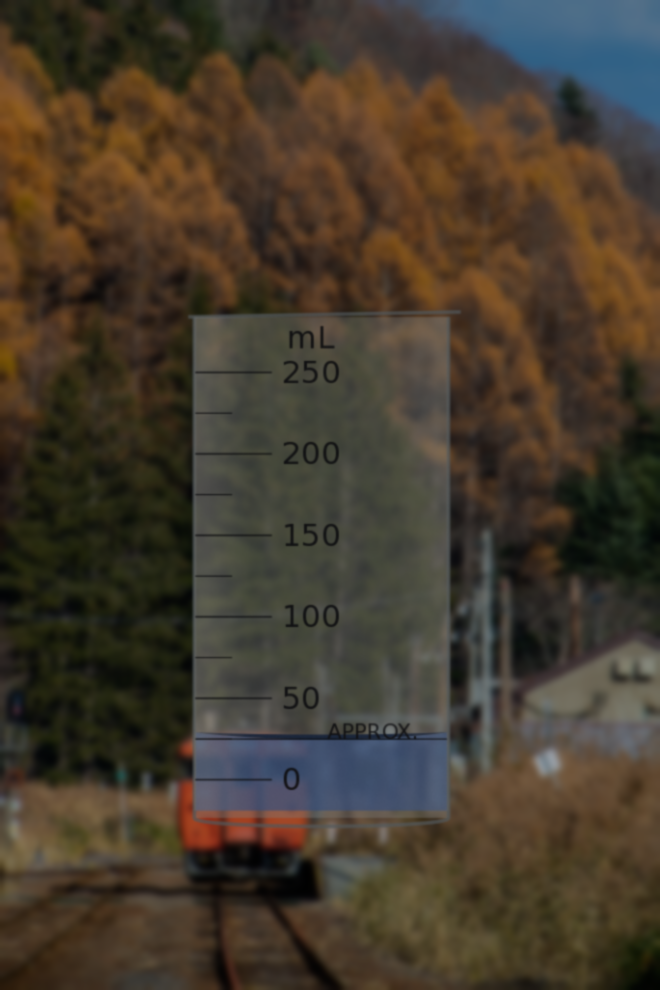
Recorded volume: 25; mL
